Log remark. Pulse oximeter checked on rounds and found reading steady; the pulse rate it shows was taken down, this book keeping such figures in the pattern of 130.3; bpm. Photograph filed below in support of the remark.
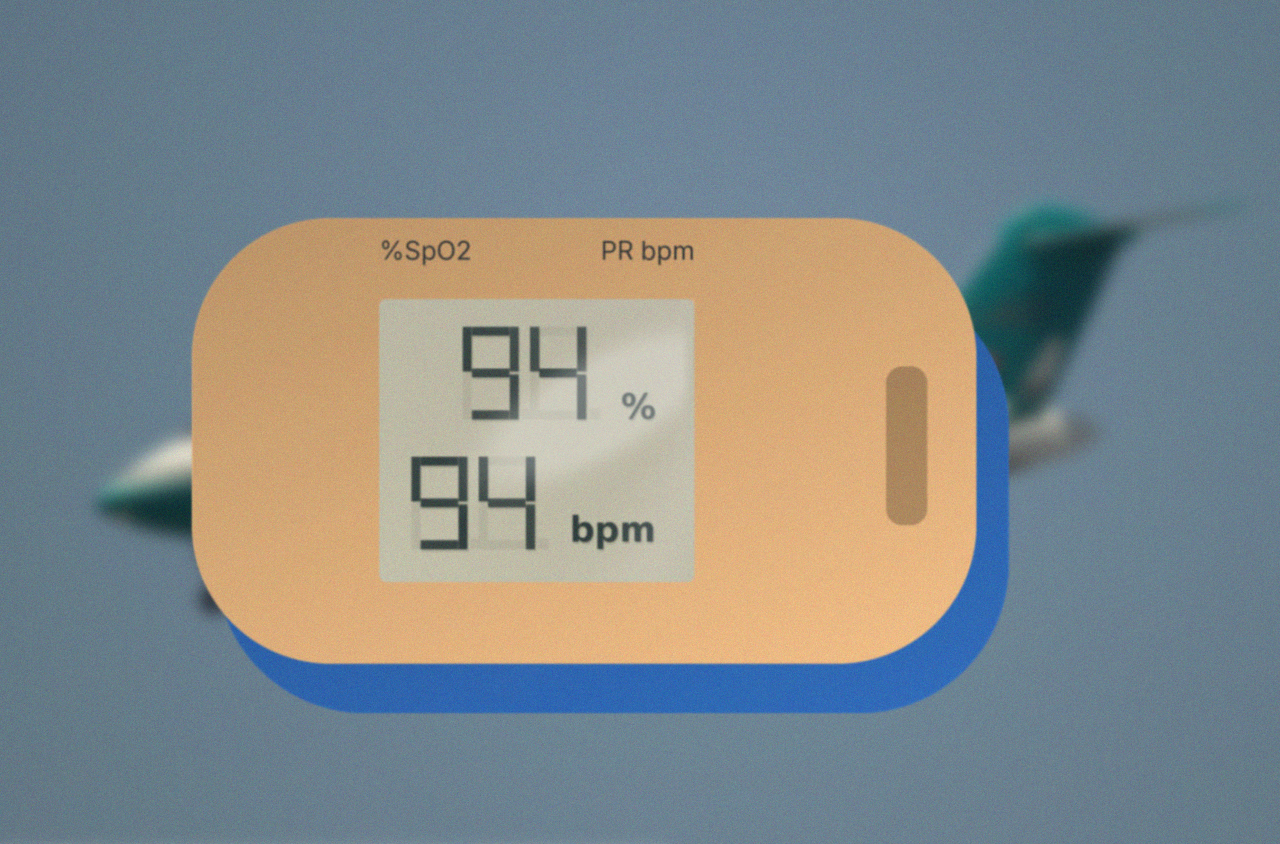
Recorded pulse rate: 94; bpm
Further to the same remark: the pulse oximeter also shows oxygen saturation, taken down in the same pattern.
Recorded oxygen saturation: 94; %
